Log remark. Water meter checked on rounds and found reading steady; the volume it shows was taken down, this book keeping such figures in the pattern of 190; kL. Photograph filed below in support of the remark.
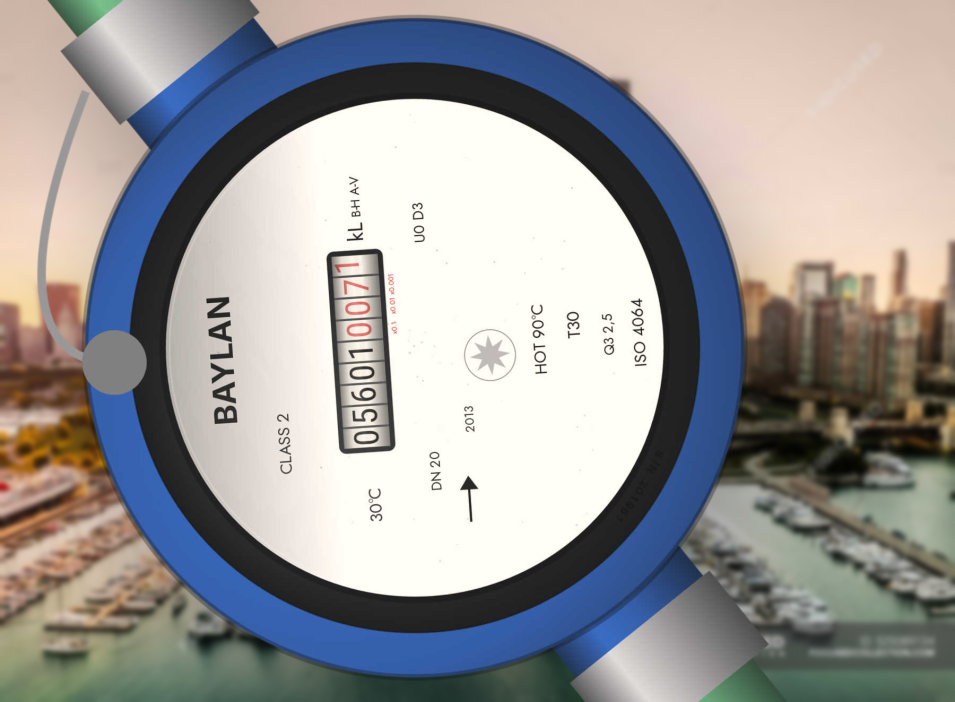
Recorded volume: 5601.0071; kL
